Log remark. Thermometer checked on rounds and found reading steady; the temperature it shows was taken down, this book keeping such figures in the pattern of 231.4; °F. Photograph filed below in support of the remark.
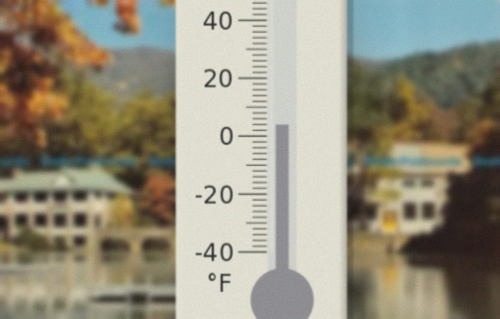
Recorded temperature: 4; °F
